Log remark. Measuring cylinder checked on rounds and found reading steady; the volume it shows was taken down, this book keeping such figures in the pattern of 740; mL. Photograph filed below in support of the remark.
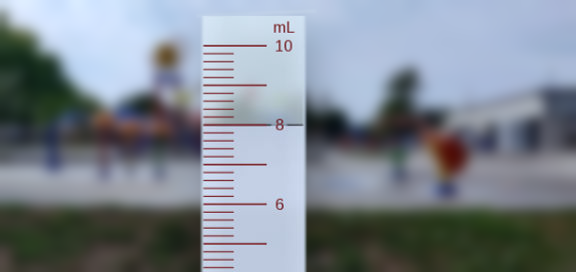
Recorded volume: 8; mL
